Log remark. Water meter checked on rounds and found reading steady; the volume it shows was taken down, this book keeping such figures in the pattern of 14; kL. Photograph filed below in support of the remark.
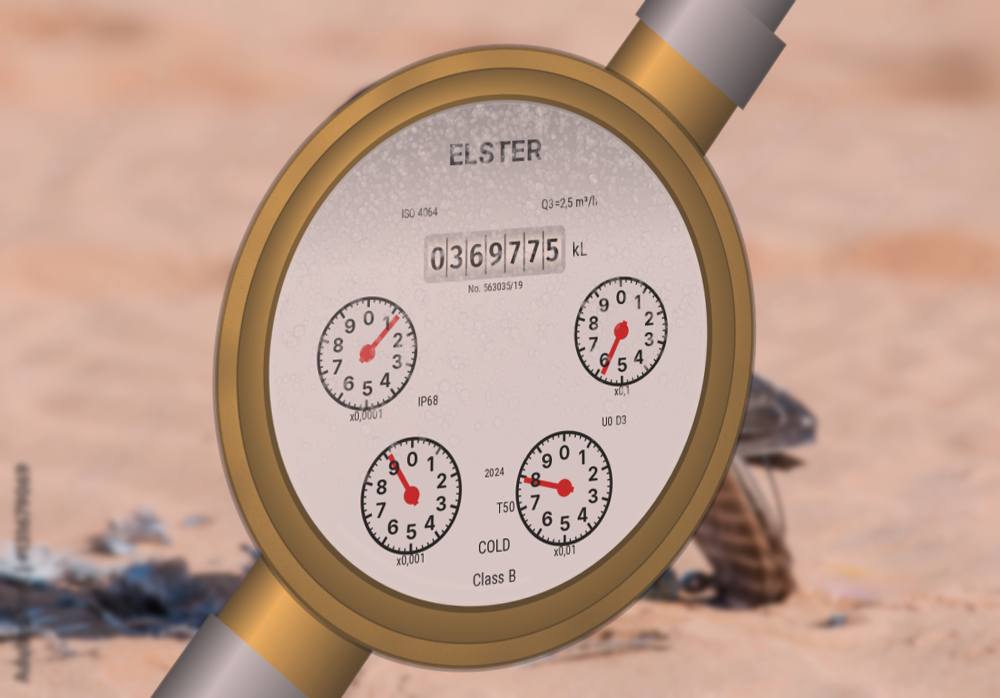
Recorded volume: 369775.5791; kL
